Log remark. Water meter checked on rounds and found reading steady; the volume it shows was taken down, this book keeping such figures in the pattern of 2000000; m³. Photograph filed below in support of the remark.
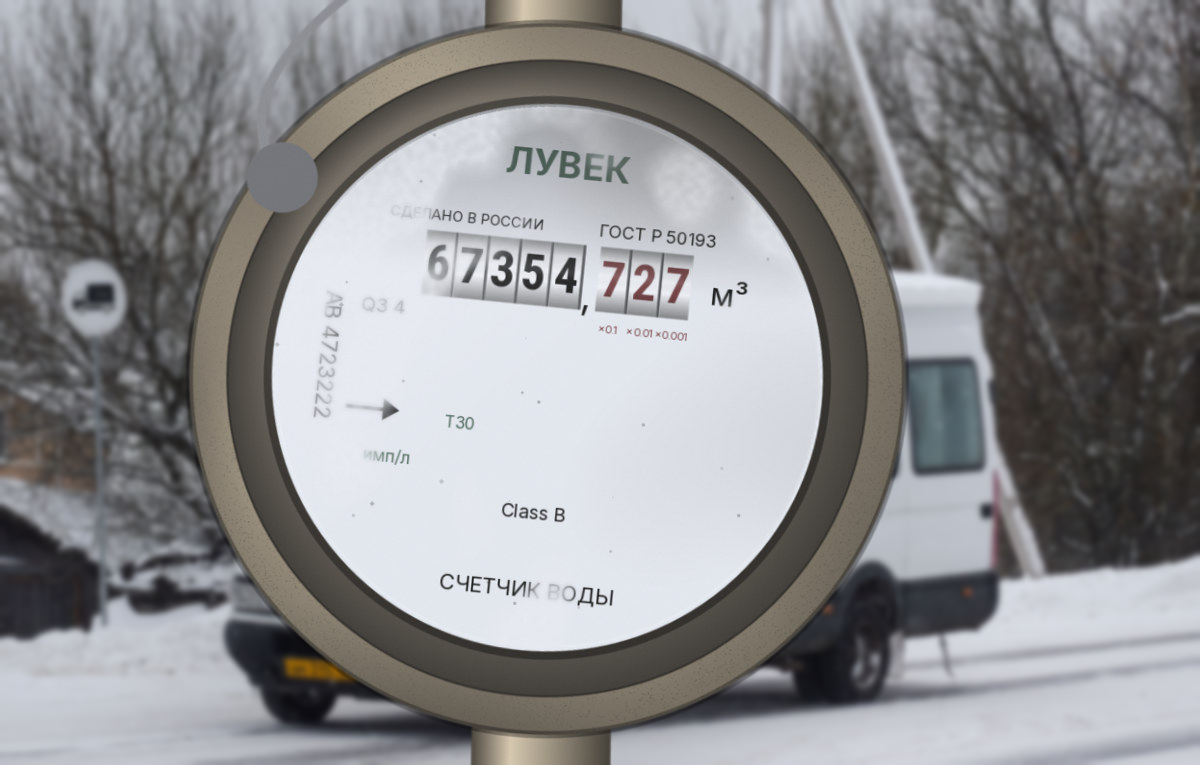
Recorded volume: 67354.727; m³
